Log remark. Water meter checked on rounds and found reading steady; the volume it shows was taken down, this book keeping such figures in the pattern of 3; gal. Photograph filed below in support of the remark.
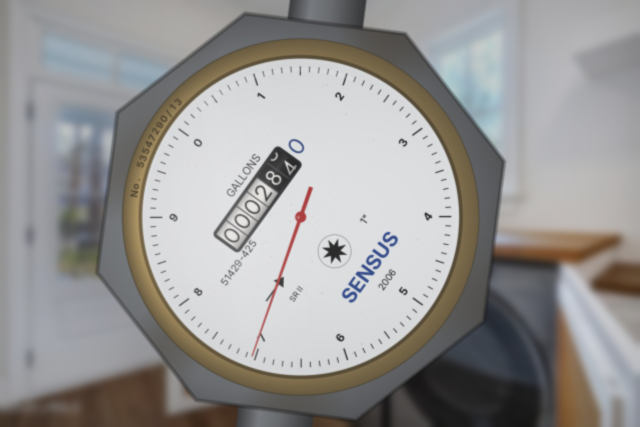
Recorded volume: 2837.0; gal
